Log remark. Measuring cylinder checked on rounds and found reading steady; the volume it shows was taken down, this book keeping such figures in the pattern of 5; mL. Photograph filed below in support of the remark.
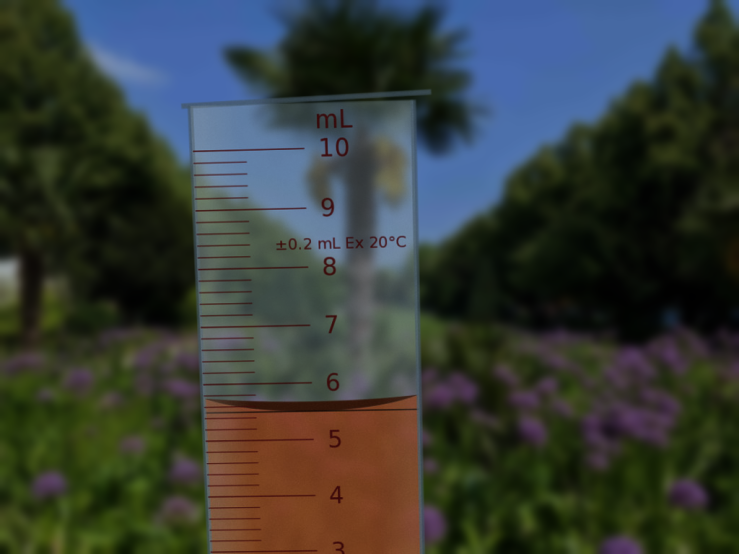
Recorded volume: 5.5; mL
